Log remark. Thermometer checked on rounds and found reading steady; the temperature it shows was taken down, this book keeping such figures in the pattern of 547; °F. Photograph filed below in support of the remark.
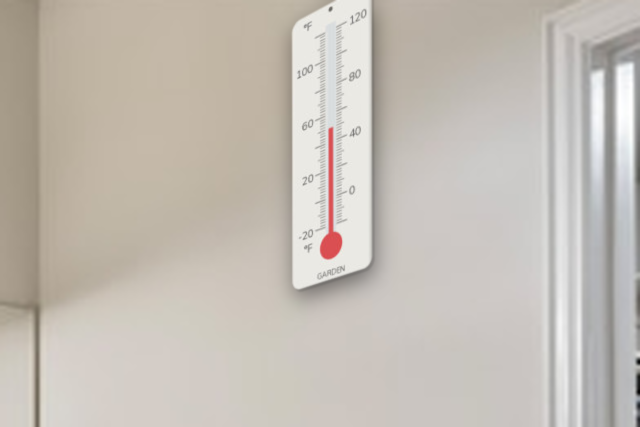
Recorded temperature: 50; °F
